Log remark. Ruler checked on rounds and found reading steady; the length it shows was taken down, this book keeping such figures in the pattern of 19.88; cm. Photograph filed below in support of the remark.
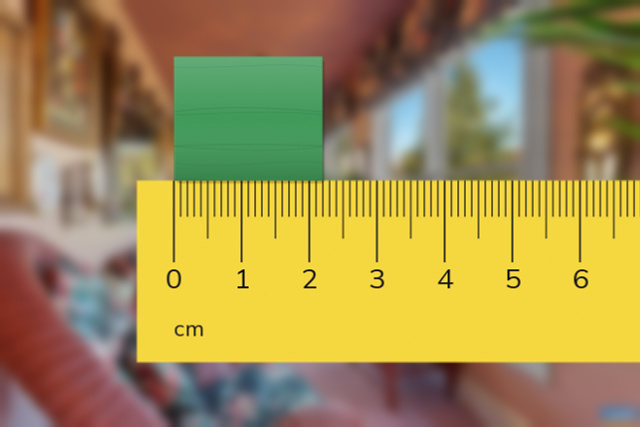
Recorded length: 2.2; cm
